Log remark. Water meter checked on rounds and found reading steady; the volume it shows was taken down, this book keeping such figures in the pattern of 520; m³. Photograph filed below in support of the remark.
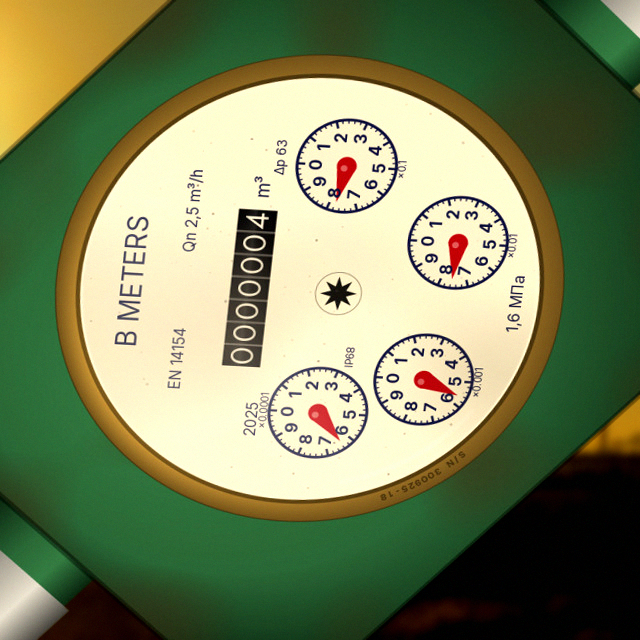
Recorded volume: 4.7756; m³
